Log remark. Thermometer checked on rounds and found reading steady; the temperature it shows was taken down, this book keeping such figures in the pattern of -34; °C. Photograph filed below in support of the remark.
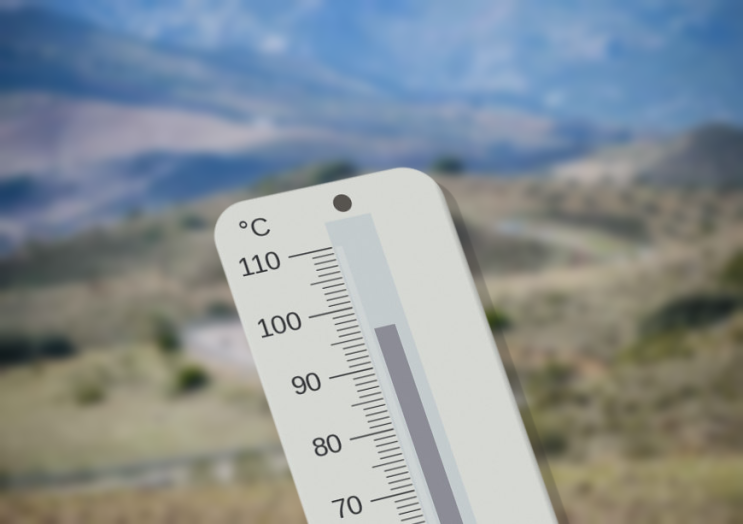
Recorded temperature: 96; °C
